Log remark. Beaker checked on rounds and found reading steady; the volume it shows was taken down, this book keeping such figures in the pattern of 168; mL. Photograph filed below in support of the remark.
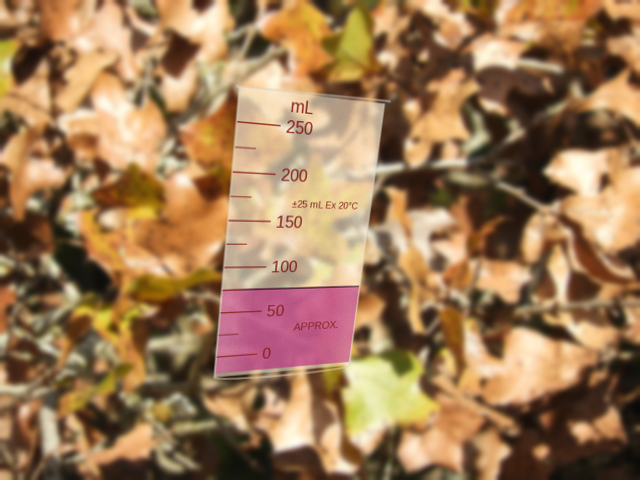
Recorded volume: 75; mL
